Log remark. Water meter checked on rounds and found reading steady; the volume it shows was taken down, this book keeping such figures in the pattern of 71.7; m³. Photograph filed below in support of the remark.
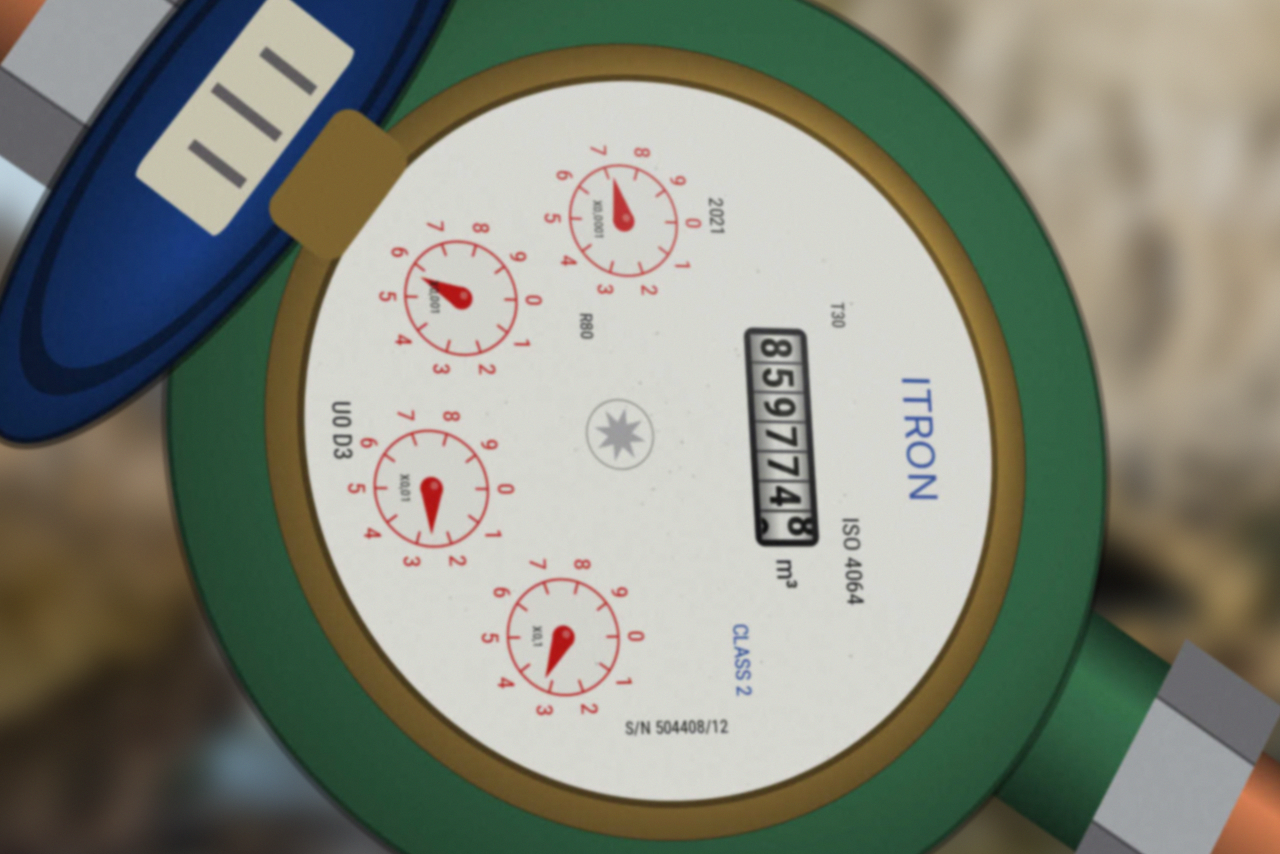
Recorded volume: 8597748.3257; m³
